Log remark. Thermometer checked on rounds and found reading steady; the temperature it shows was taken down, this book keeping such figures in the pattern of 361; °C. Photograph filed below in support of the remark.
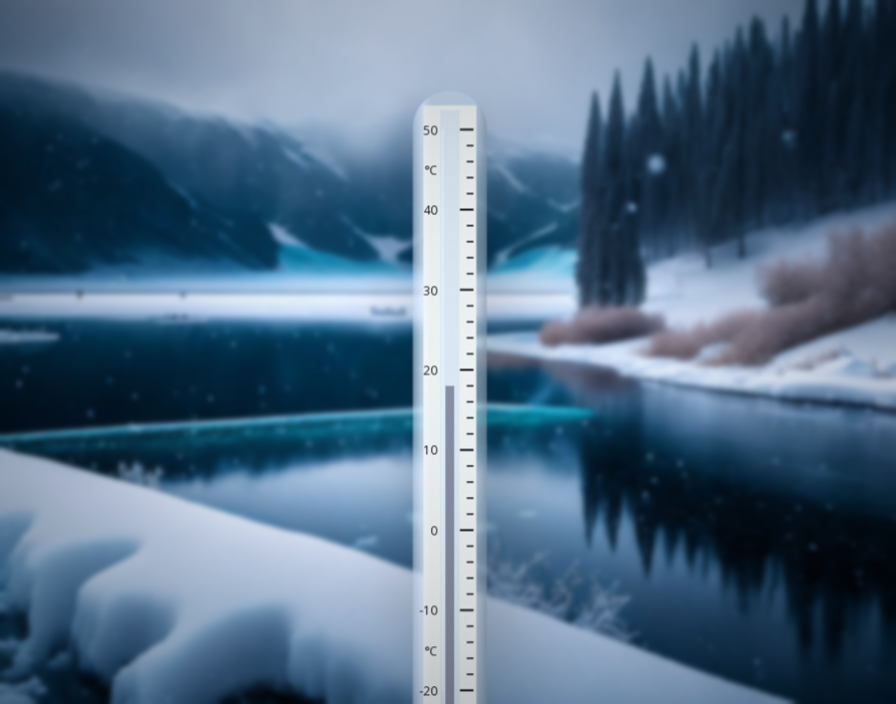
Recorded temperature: 18; °C
